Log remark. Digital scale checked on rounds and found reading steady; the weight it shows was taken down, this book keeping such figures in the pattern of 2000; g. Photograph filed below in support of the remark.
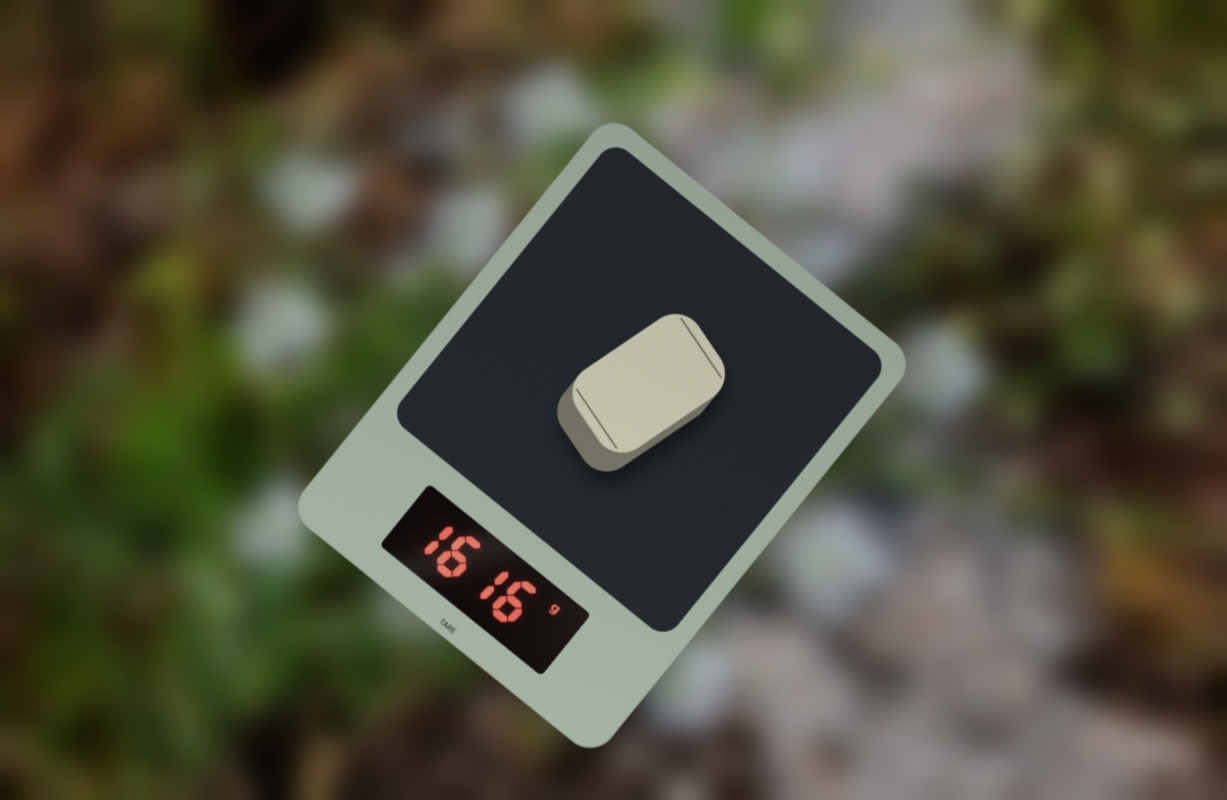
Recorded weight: 1616; g
